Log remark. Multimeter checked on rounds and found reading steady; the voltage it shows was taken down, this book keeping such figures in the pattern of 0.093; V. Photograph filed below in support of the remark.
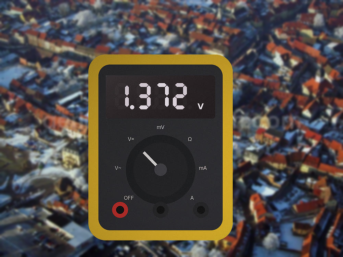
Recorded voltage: 1.372; V
